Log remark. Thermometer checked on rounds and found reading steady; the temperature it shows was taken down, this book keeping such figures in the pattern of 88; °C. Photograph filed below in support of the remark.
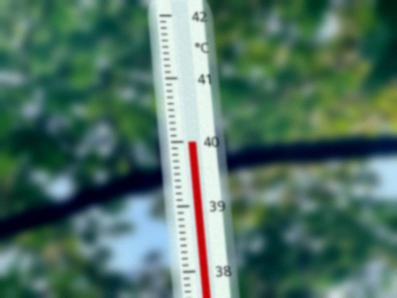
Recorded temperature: 40; °C
